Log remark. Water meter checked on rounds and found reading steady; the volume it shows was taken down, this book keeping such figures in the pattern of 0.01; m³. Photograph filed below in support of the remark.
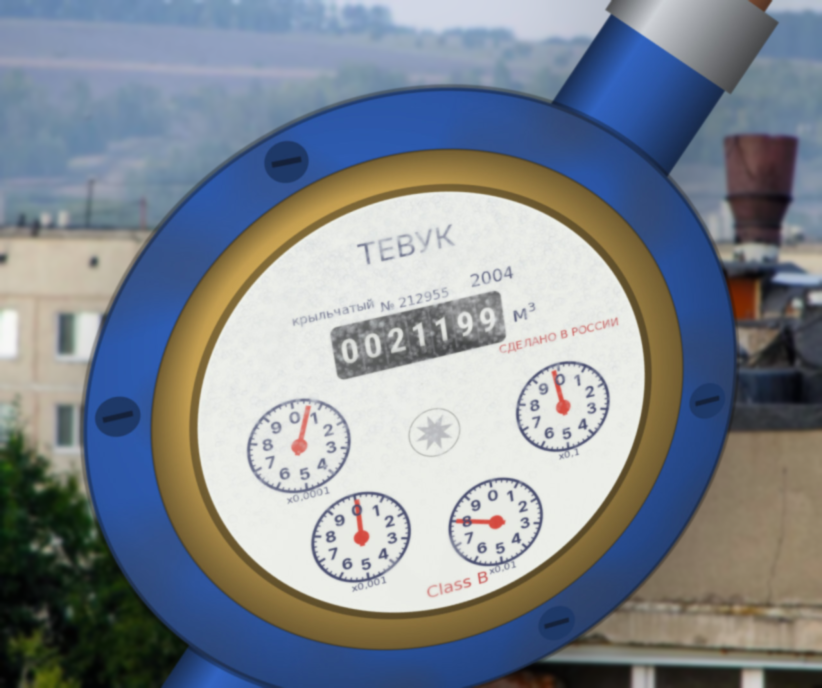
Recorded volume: 21198.9800; m³
